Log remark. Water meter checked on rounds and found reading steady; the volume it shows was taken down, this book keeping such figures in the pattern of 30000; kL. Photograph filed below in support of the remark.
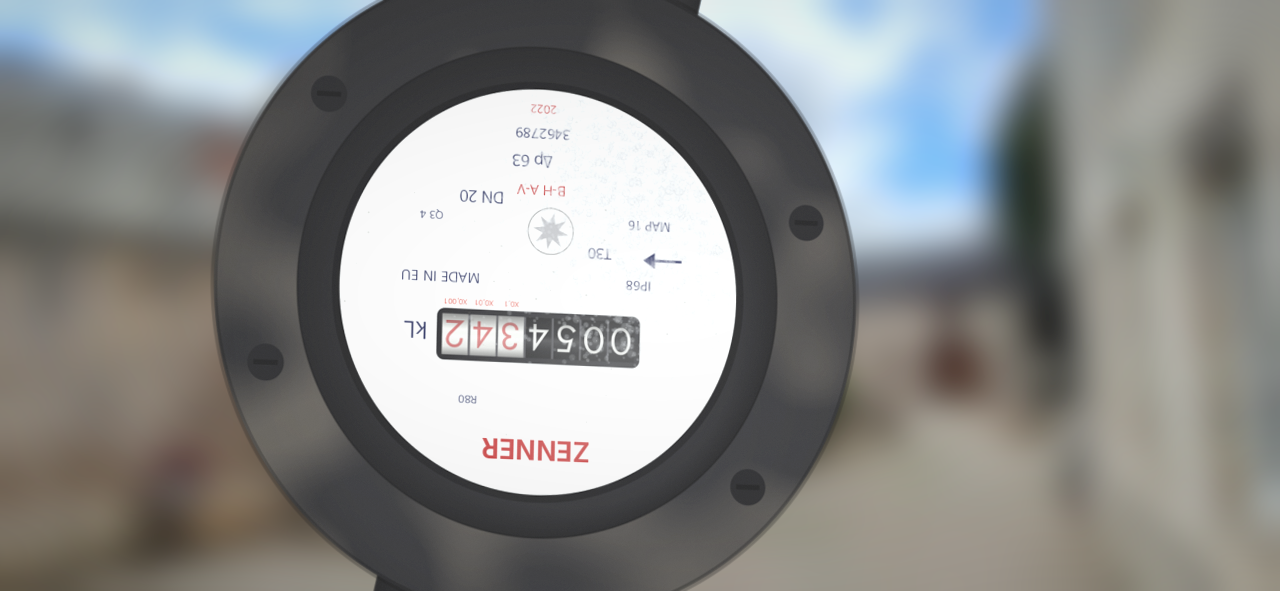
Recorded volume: 54.342; kL
